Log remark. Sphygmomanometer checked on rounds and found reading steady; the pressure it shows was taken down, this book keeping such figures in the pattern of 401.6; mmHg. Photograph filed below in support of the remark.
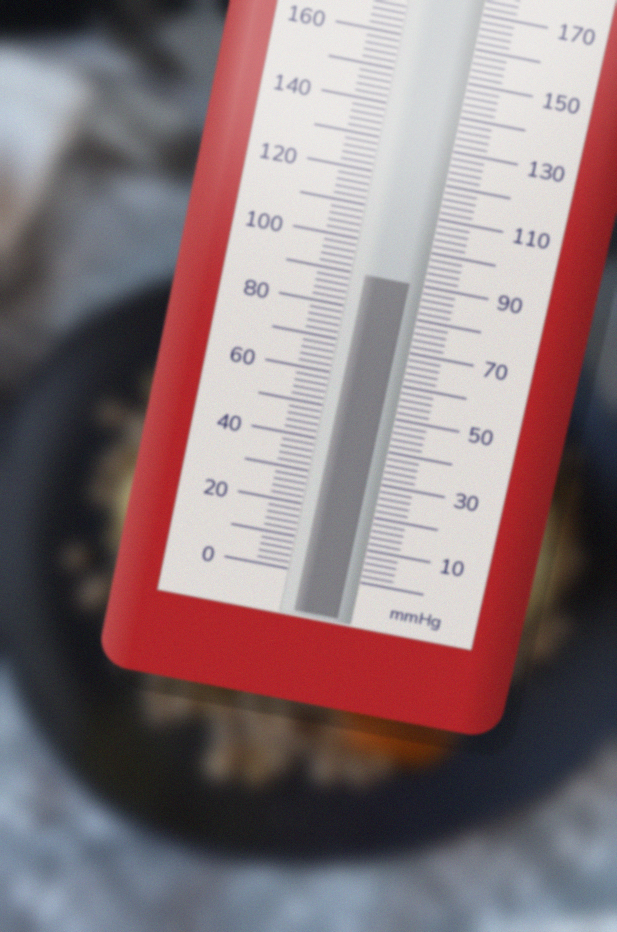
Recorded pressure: 90; mmHg
